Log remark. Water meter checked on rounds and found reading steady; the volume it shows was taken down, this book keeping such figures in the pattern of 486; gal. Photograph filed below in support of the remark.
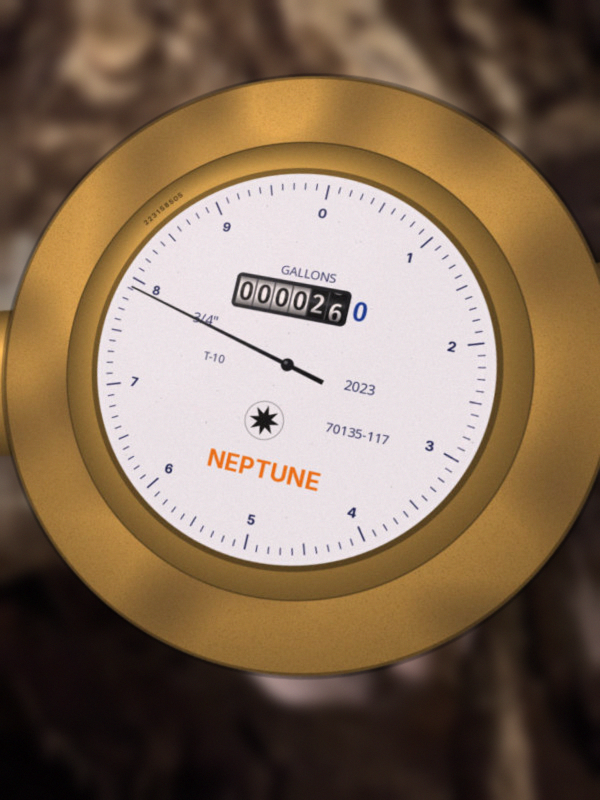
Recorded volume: 257.9; gal
